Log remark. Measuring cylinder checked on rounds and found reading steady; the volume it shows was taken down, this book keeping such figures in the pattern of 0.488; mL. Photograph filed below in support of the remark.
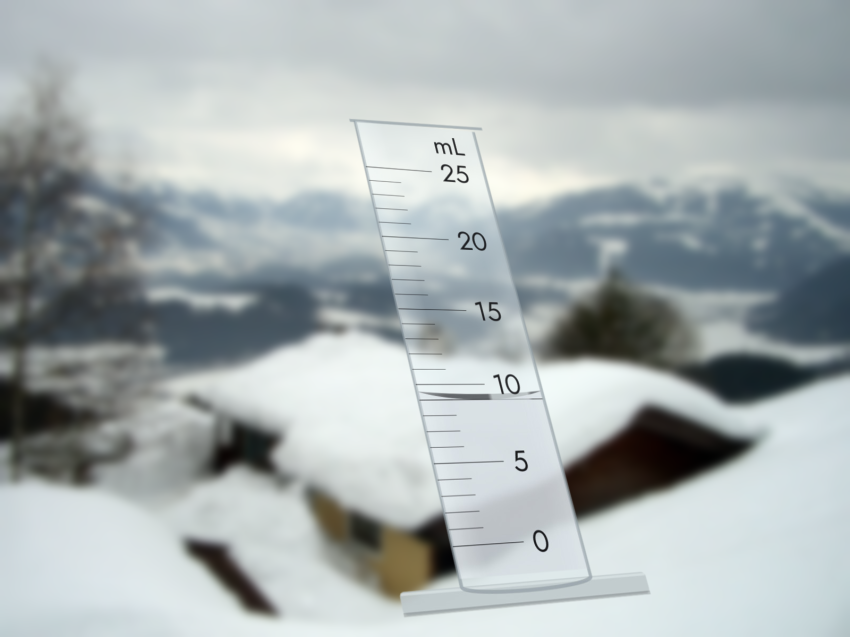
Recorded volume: 9; mL
